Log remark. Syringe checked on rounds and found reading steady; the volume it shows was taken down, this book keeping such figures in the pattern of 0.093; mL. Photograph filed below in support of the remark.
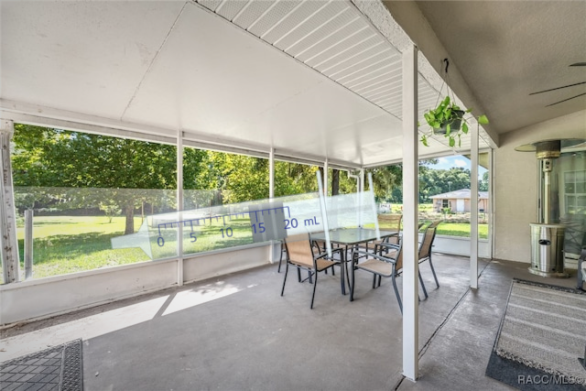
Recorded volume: 14; mL
